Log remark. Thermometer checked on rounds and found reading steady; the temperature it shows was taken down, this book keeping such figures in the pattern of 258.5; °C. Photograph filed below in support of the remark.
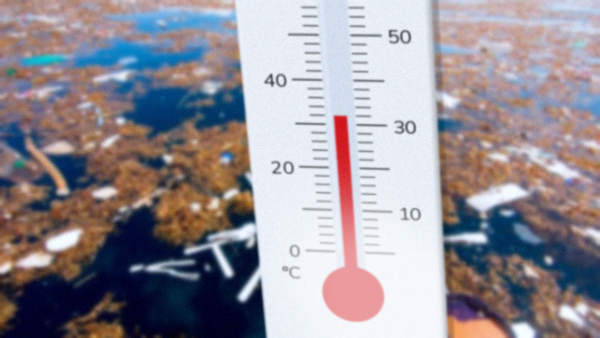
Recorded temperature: 32; °C
